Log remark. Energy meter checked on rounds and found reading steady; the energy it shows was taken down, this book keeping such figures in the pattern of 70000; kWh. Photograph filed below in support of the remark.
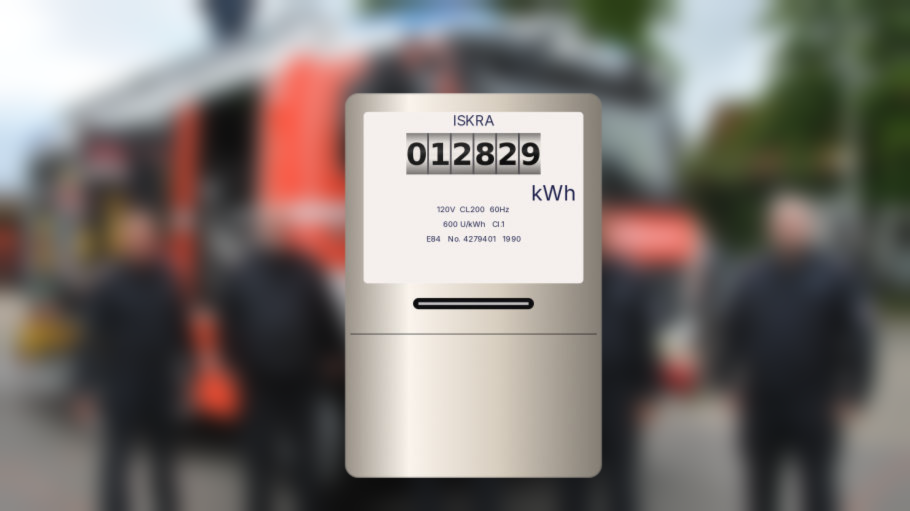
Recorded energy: 12829; kWh
